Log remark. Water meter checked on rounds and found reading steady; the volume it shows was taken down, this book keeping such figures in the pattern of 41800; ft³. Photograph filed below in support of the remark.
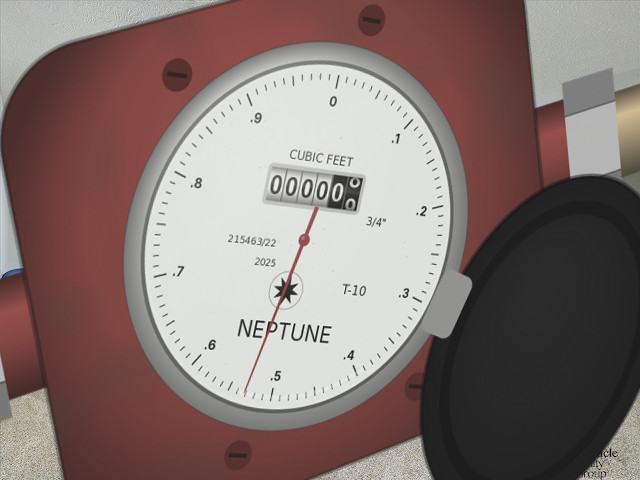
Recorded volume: 8.53; ft³
